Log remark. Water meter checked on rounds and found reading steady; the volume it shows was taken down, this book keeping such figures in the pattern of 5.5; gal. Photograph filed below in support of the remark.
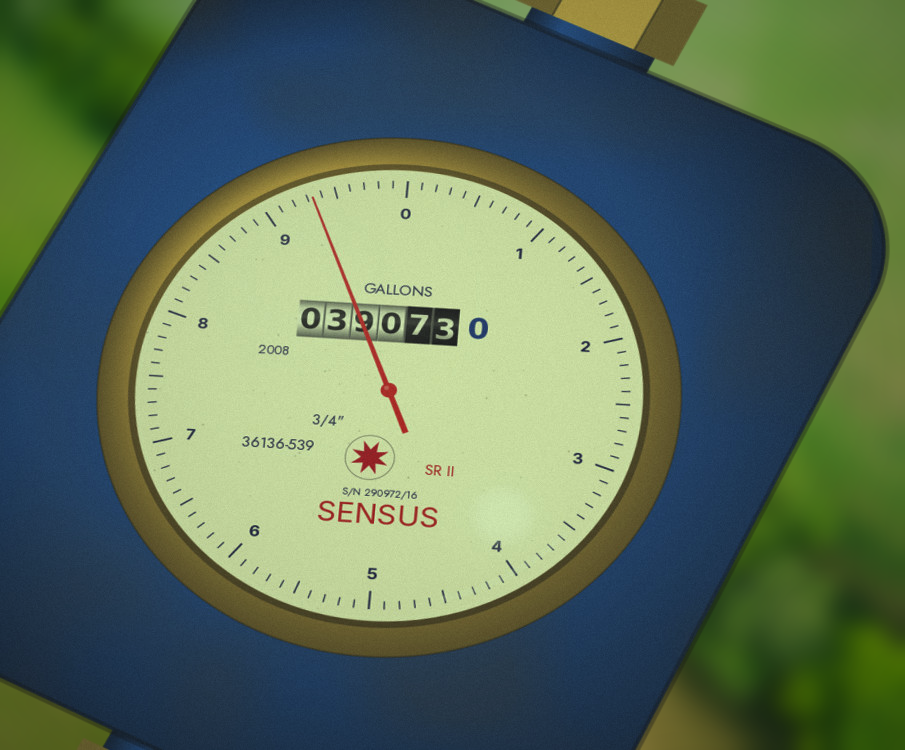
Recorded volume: 390729.3; gal
